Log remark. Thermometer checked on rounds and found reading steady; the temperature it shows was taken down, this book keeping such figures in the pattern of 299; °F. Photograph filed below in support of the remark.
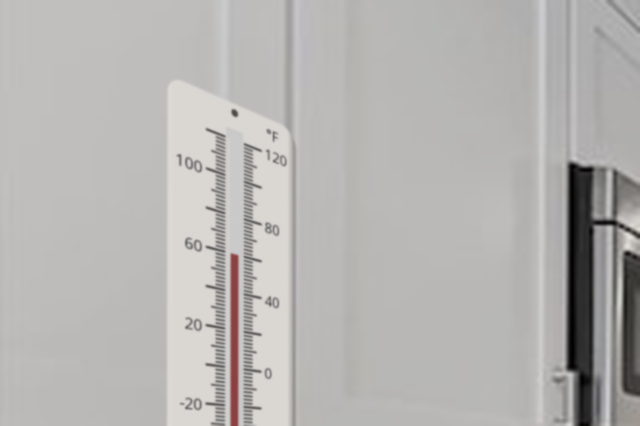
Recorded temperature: 60; °F
